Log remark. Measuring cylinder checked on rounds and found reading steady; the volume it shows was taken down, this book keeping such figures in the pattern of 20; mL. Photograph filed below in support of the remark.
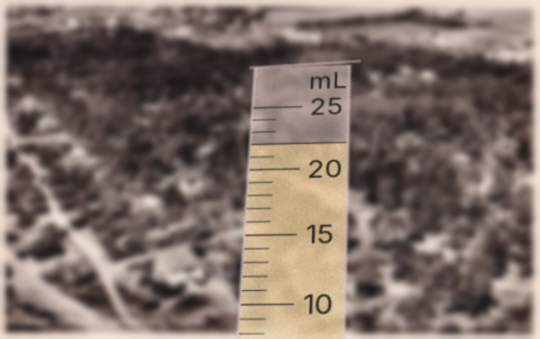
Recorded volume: 22; mL
